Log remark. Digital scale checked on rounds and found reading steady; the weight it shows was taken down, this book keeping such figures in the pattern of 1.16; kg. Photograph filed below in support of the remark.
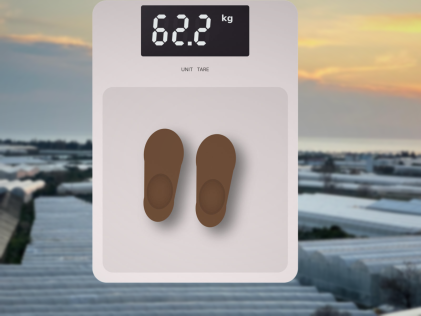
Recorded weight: 62.2; kg
